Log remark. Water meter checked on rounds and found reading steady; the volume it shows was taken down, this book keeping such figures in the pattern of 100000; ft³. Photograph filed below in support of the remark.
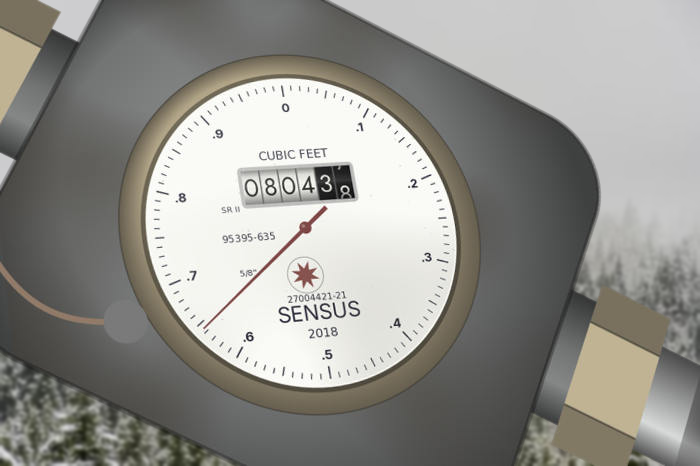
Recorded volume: 80437.64; ft³
